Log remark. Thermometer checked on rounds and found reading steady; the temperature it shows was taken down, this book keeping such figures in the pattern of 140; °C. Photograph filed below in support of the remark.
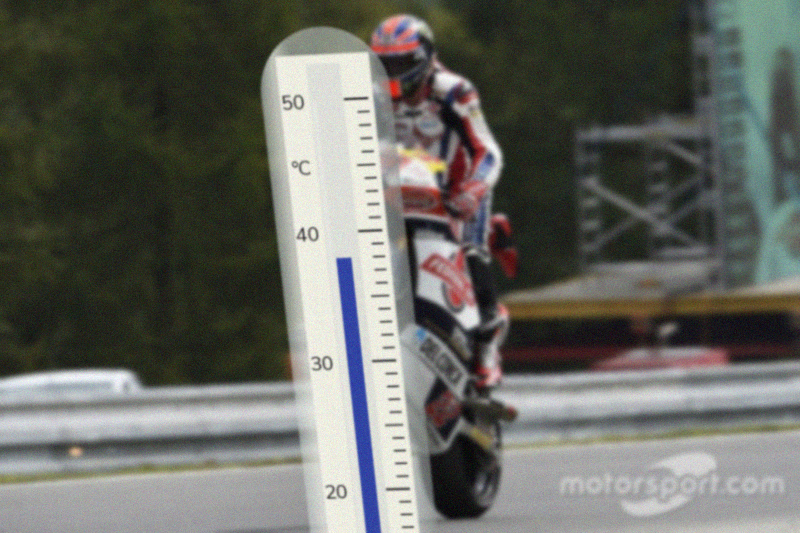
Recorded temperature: 38; °C
